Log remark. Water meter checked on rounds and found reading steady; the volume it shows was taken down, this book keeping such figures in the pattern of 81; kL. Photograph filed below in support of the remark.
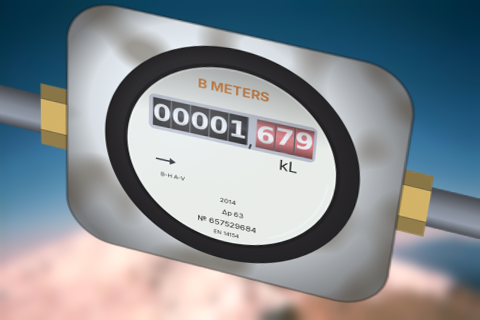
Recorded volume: 1.679; kL
